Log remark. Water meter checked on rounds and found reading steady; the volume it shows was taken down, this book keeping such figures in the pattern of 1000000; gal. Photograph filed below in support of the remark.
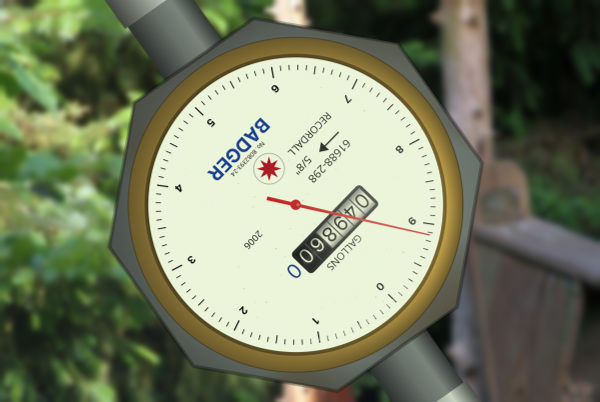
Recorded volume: 498599.1; gal
